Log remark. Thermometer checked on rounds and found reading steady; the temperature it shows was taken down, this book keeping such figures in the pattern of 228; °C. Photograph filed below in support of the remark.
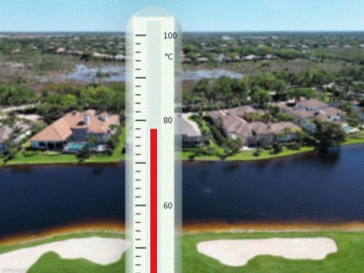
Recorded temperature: 78; °C
